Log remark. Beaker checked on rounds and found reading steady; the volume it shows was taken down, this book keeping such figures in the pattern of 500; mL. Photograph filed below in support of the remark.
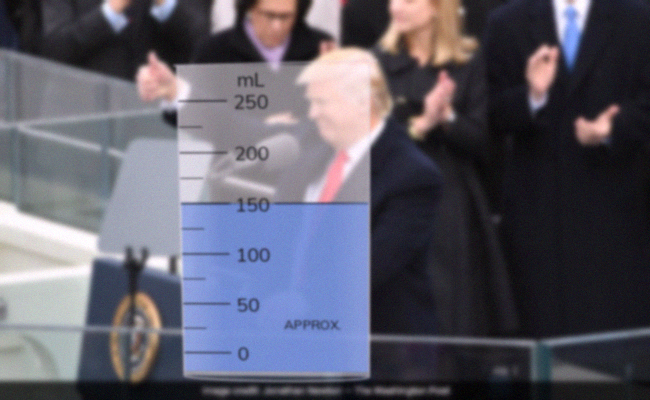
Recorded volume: 150; mL
